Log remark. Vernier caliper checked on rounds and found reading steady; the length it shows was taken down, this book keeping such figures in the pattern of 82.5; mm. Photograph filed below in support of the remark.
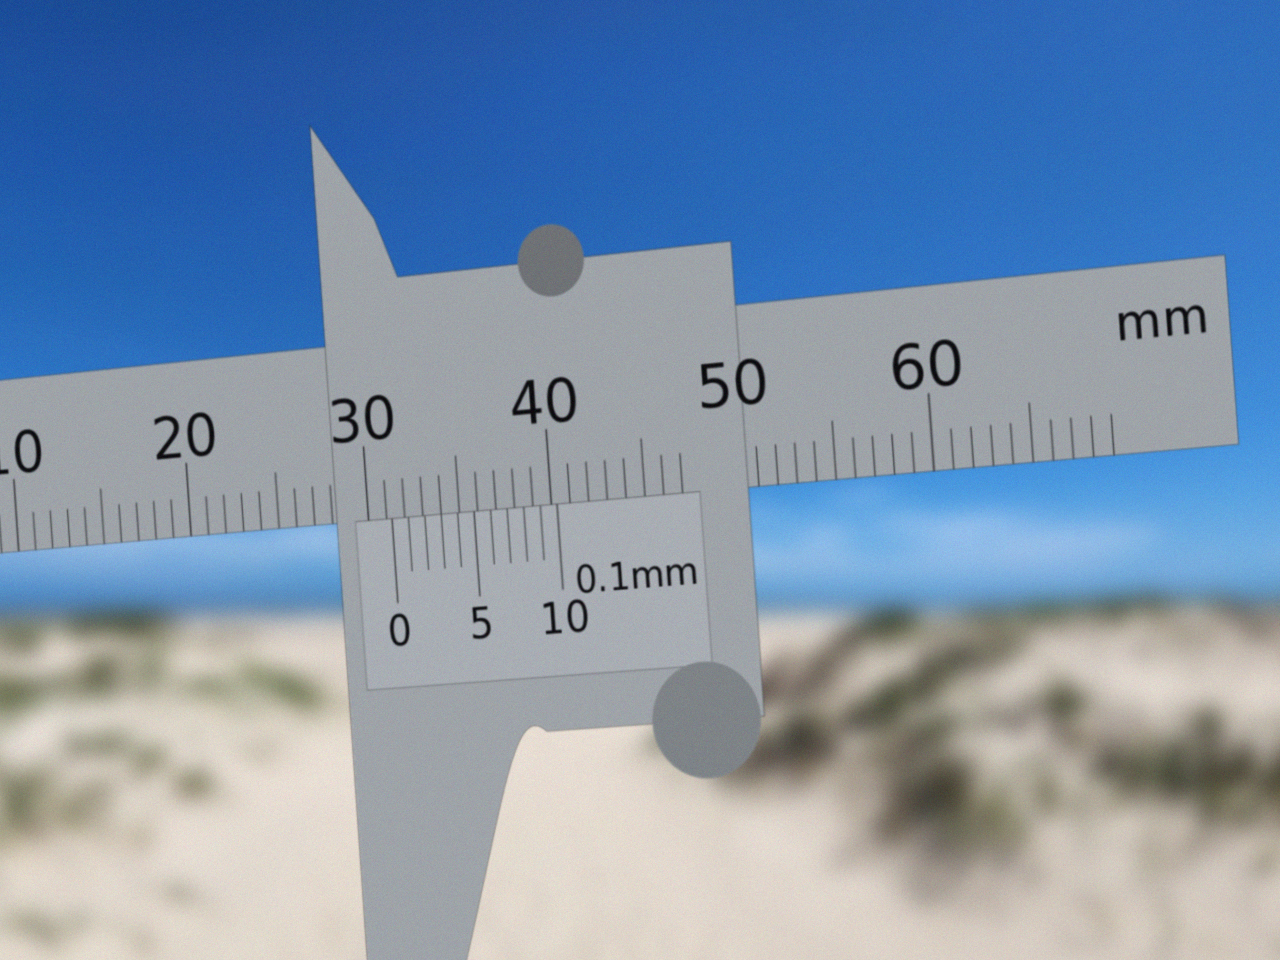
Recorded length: 31.3; mm
